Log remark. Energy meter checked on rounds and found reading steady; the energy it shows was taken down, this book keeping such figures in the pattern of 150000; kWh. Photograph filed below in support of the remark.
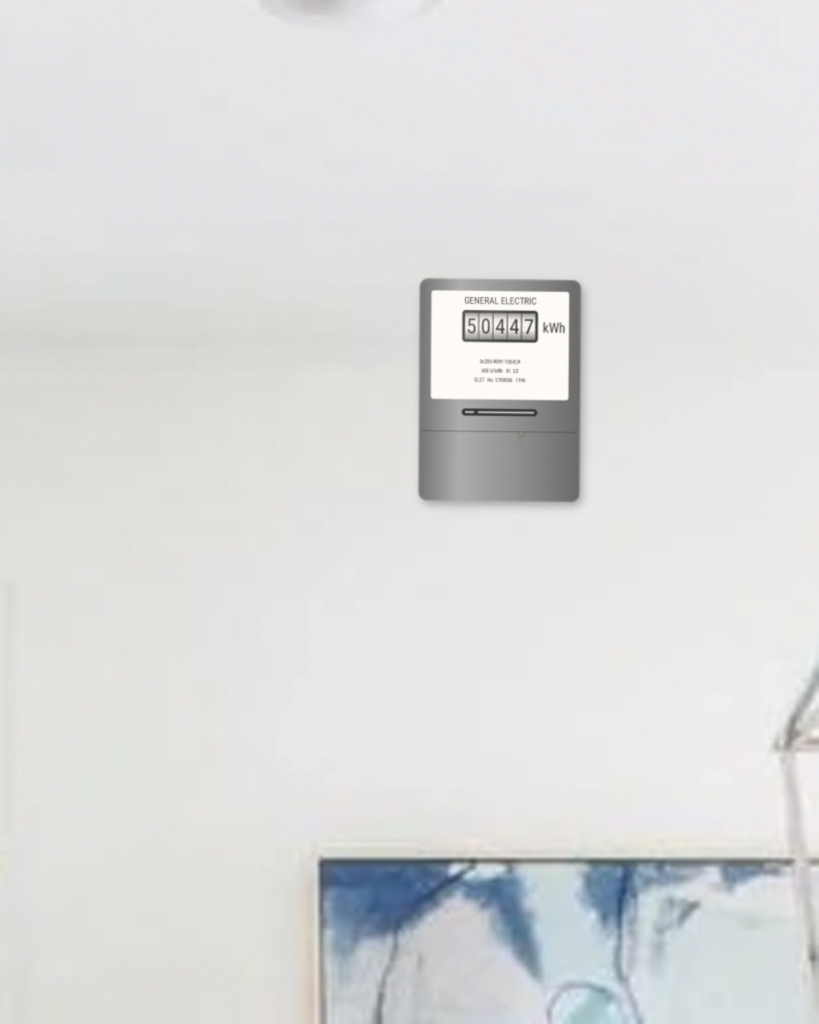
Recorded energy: 50447; kWh
